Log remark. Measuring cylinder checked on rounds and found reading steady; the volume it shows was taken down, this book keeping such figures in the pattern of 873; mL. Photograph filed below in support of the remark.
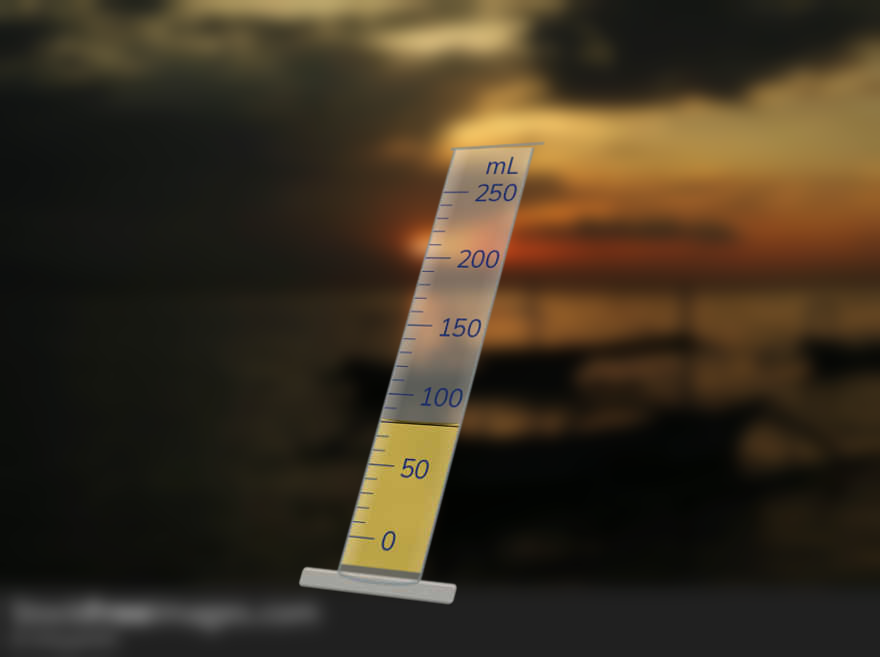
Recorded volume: 80; mL
